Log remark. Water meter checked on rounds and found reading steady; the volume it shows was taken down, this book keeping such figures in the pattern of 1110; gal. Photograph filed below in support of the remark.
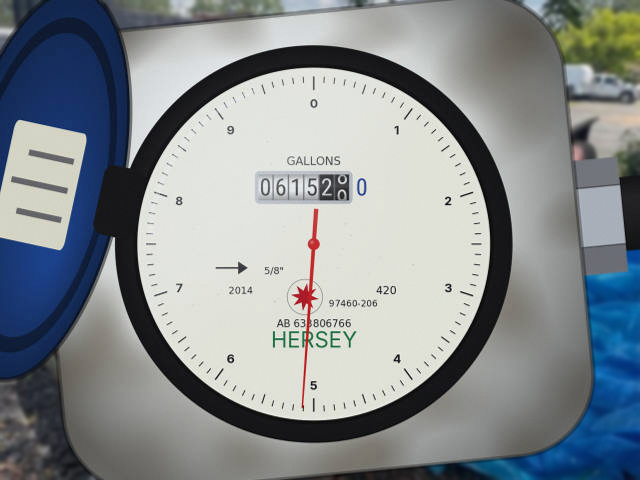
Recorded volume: 615285.1; gal
